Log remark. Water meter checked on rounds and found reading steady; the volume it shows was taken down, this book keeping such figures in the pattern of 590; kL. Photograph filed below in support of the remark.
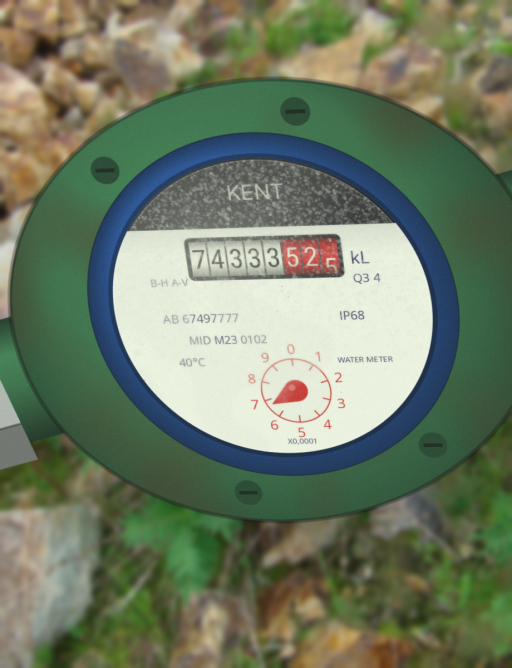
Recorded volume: 74333.5246; kL
